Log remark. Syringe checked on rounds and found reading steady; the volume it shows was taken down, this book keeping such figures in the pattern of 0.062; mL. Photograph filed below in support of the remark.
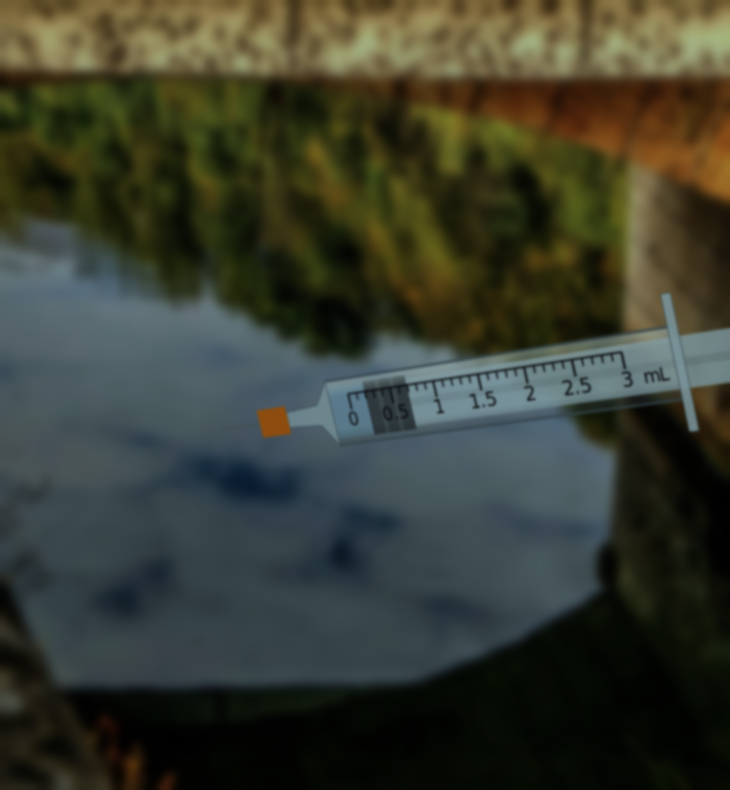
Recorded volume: 0.2; mL
